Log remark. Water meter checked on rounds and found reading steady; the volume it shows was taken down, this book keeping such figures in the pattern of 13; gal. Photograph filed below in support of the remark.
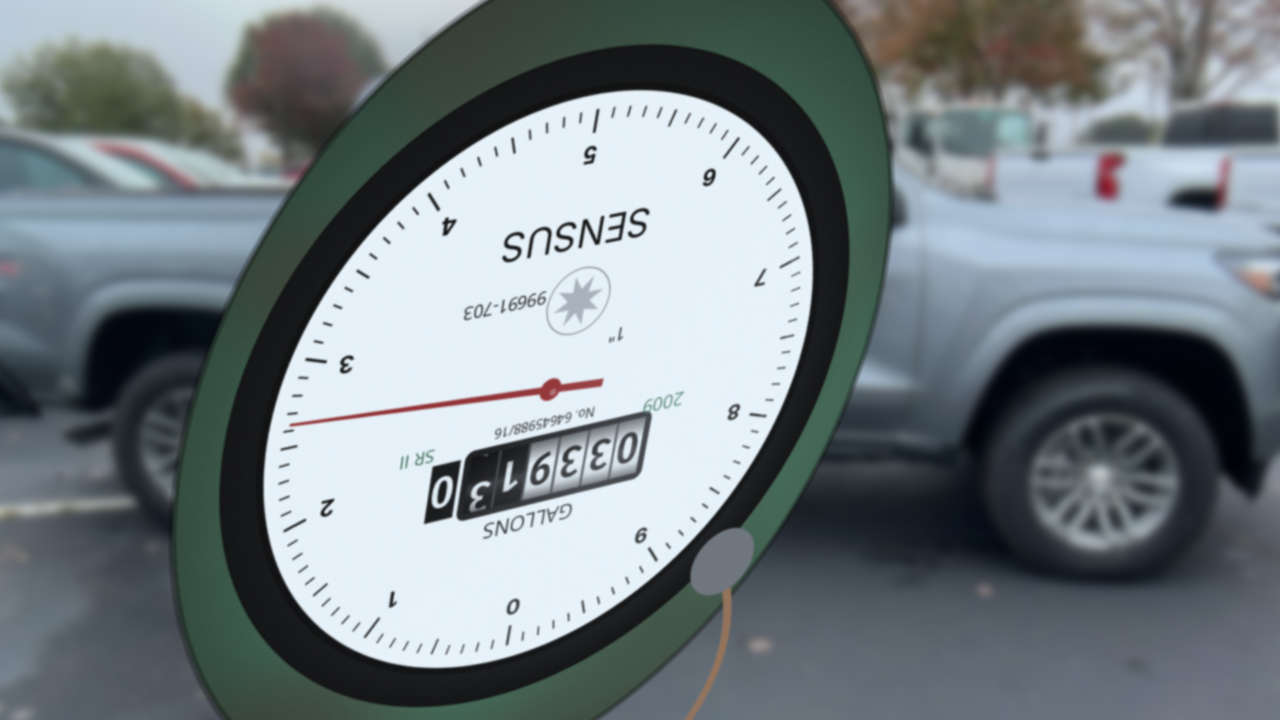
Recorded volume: 339132.6; gal
